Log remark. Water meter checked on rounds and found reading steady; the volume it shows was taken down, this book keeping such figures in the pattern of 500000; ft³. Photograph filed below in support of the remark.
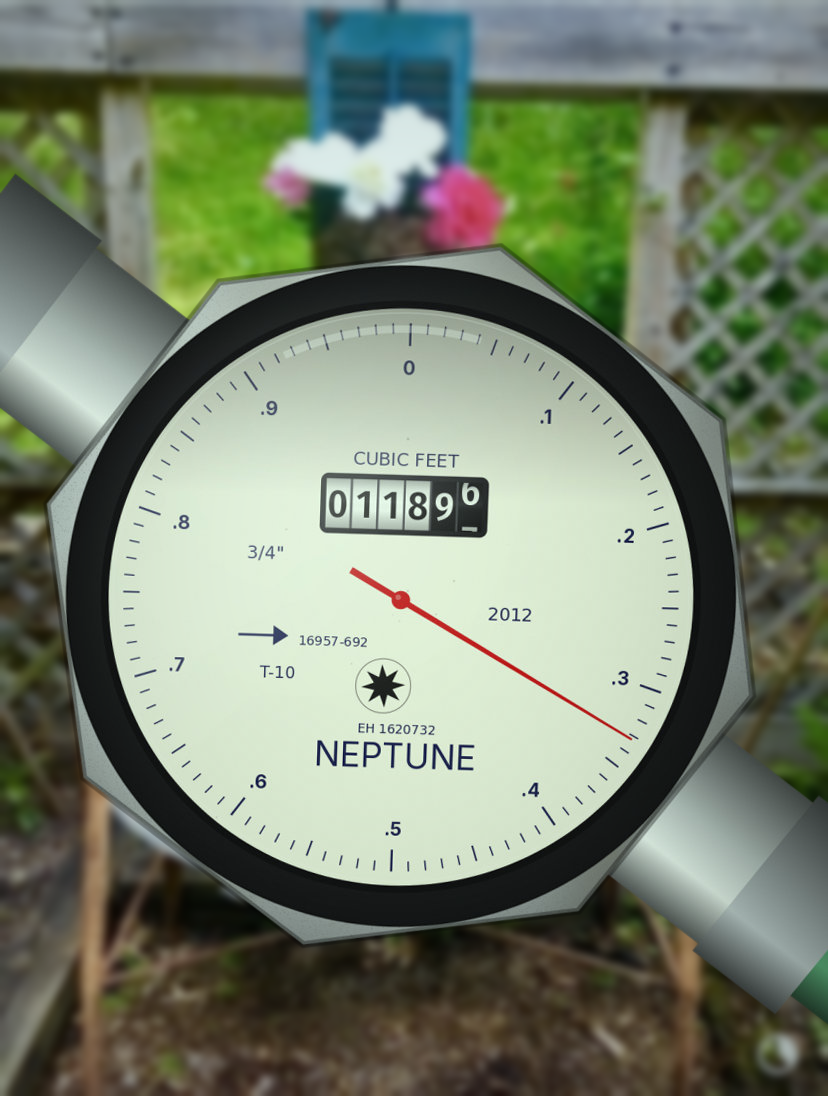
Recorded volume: 11896.33; ft³
